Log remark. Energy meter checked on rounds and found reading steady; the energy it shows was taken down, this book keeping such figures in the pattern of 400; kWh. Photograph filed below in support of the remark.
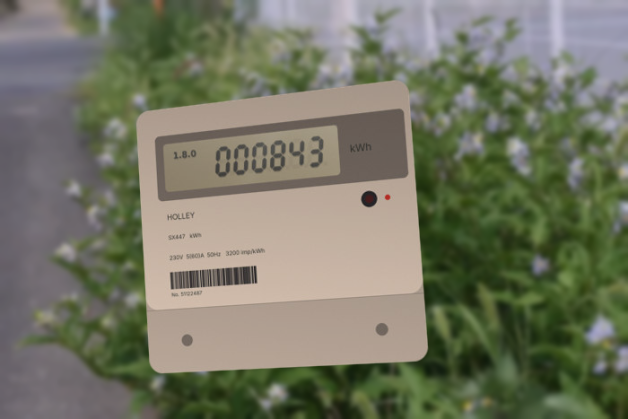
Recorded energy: 843; kWh
